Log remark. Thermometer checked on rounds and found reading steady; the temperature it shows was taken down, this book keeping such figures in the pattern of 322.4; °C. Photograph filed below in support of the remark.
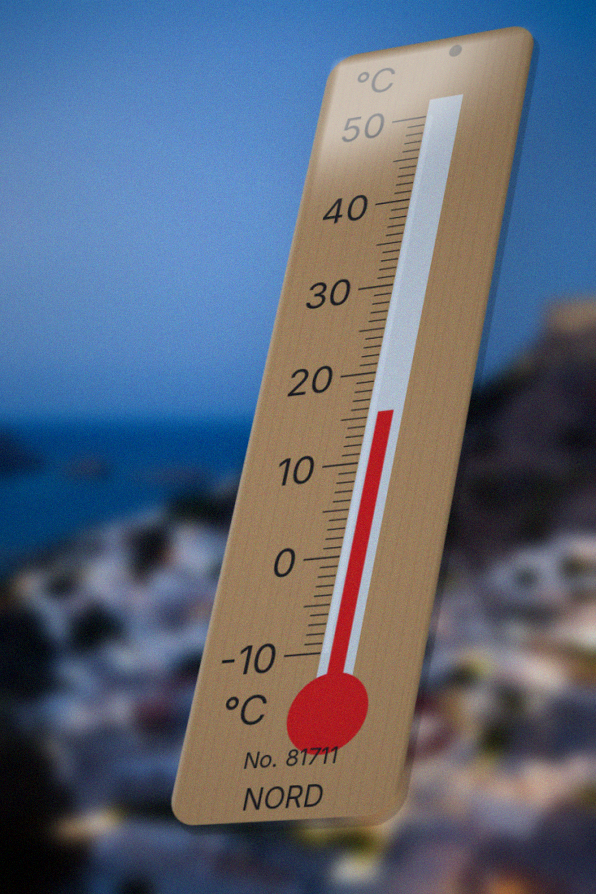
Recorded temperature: 15.5; °C
